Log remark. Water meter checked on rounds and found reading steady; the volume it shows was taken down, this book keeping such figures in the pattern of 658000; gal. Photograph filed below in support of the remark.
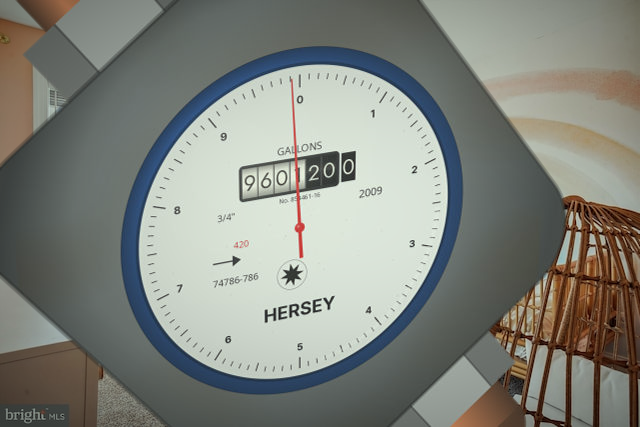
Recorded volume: 9601199.9; gal
